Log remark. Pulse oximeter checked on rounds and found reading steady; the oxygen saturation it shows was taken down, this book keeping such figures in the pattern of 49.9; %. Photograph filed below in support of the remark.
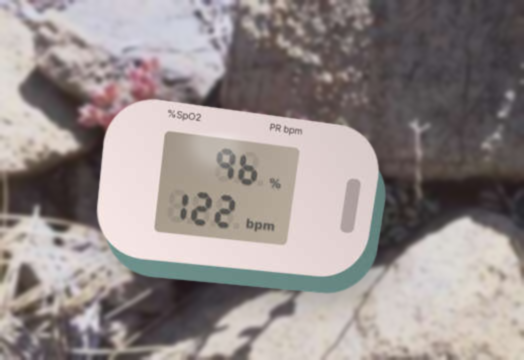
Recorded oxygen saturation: 96; %
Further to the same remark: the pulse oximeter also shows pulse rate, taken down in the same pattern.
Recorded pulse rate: 122; bpm
